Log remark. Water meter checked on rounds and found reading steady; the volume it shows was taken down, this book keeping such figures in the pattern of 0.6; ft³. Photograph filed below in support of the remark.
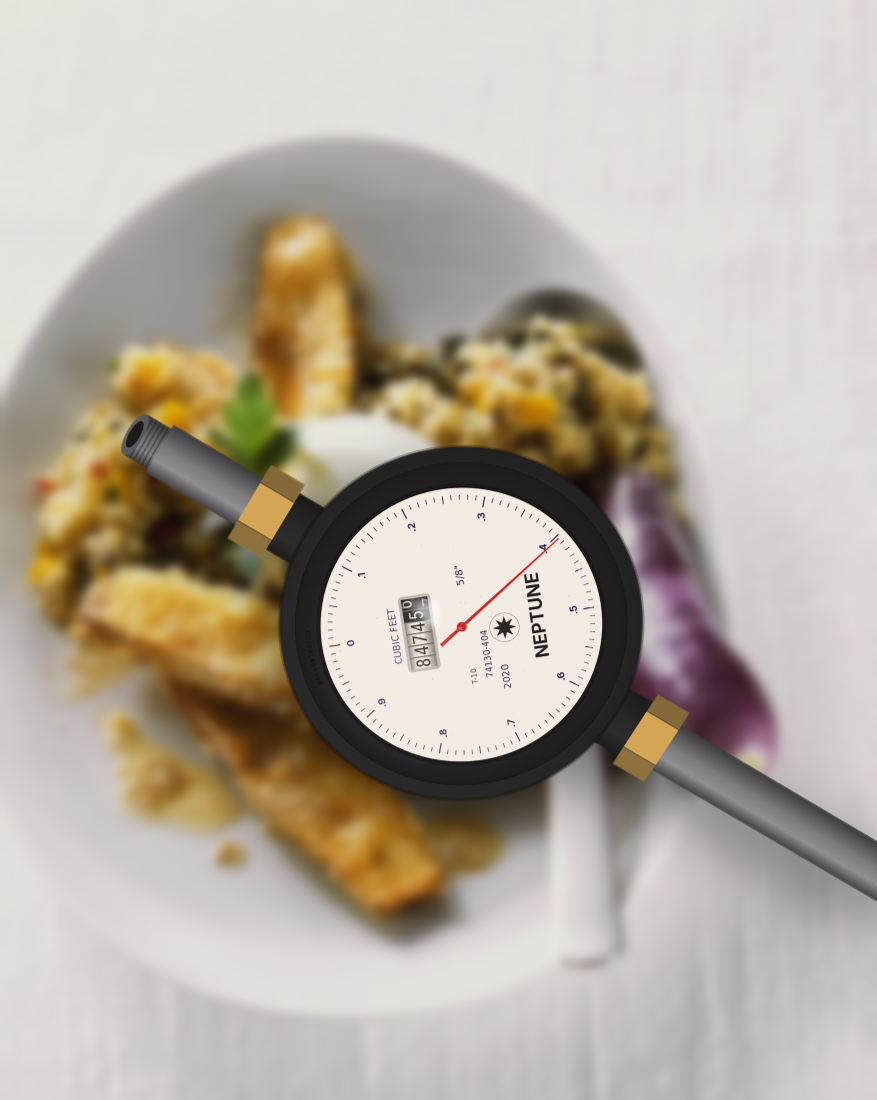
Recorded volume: 847456.40; ft³
